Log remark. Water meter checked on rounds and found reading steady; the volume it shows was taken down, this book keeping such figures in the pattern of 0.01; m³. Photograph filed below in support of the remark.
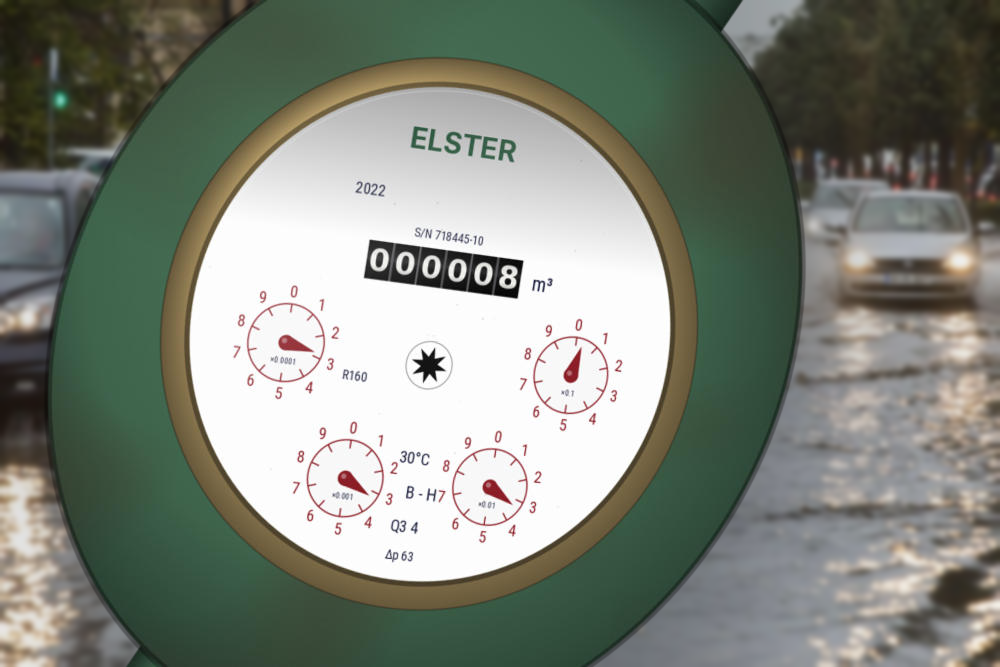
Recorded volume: 8.0332; m³
